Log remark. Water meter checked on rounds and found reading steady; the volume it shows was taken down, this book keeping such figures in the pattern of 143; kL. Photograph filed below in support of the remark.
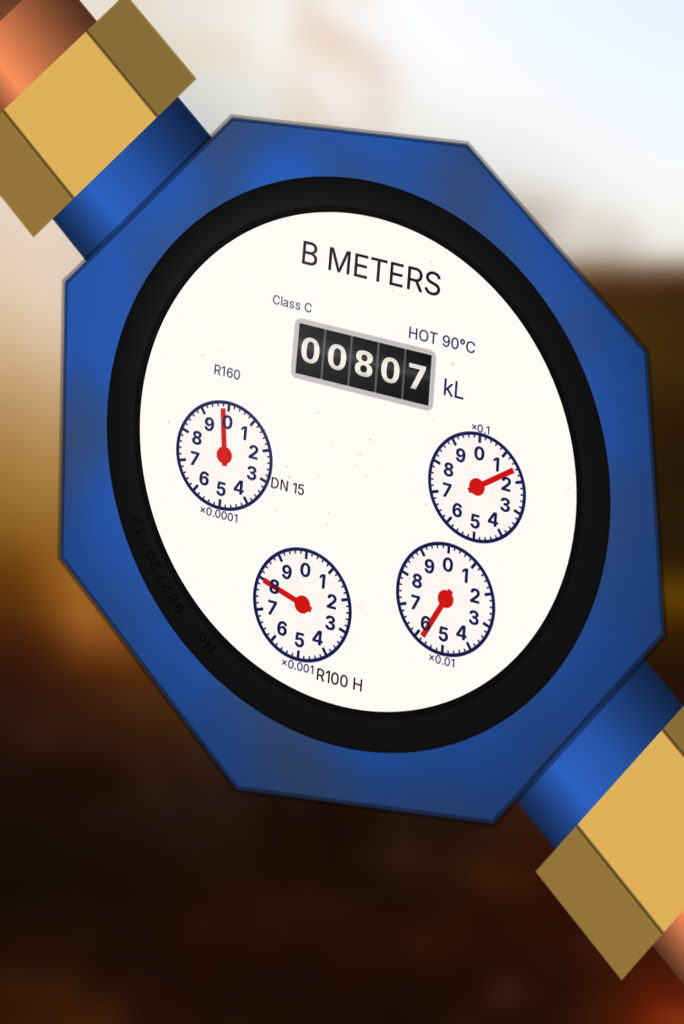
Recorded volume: 807.1579; kL
